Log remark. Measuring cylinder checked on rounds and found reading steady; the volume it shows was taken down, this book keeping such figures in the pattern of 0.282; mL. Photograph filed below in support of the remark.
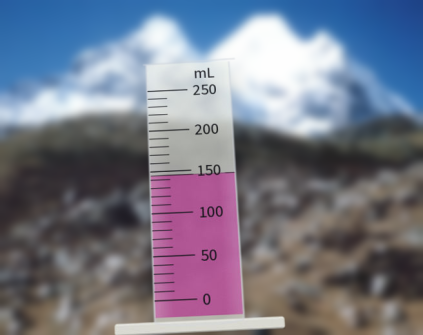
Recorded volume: 145; mL
